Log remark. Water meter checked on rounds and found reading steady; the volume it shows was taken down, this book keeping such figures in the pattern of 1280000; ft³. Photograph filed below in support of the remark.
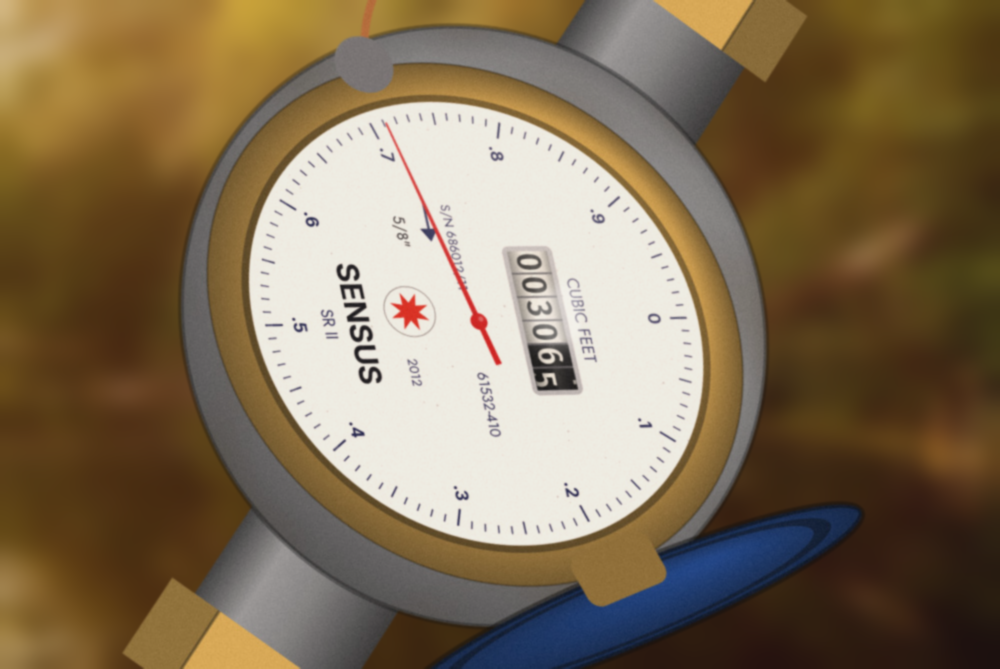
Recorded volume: 3064.71; ft³
